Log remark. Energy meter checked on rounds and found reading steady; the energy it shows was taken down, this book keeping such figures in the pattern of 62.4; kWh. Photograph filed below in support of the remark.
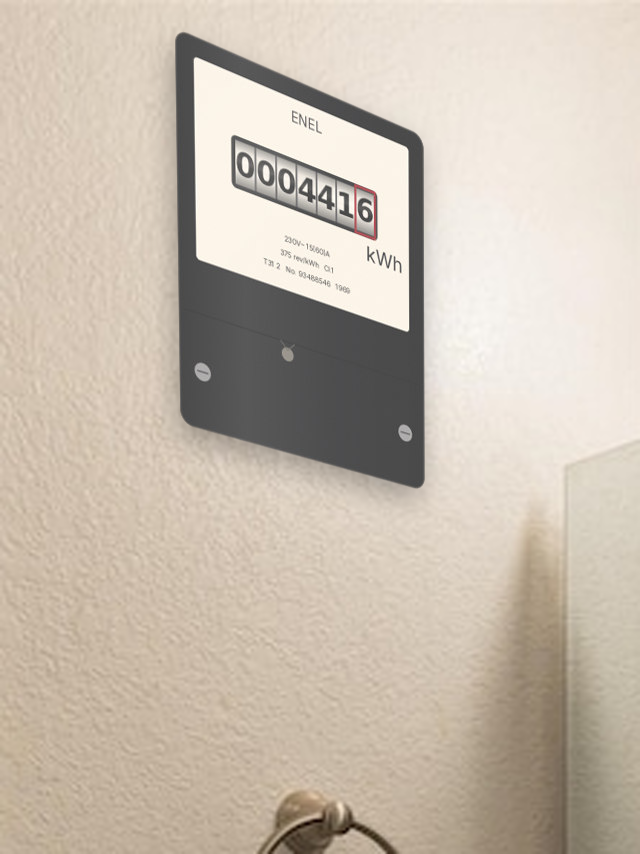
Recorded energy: 441.6; kWh
